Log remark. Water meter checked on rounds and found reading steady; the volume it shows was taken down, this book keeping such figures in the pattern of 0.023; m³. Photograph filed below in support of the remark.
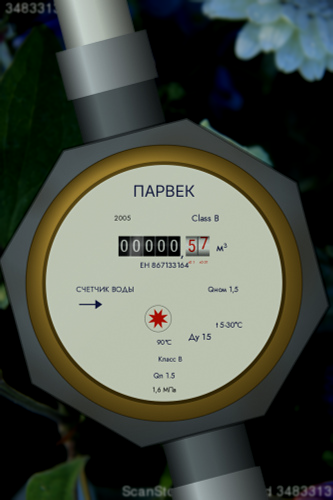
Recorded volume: 0.57; m³
